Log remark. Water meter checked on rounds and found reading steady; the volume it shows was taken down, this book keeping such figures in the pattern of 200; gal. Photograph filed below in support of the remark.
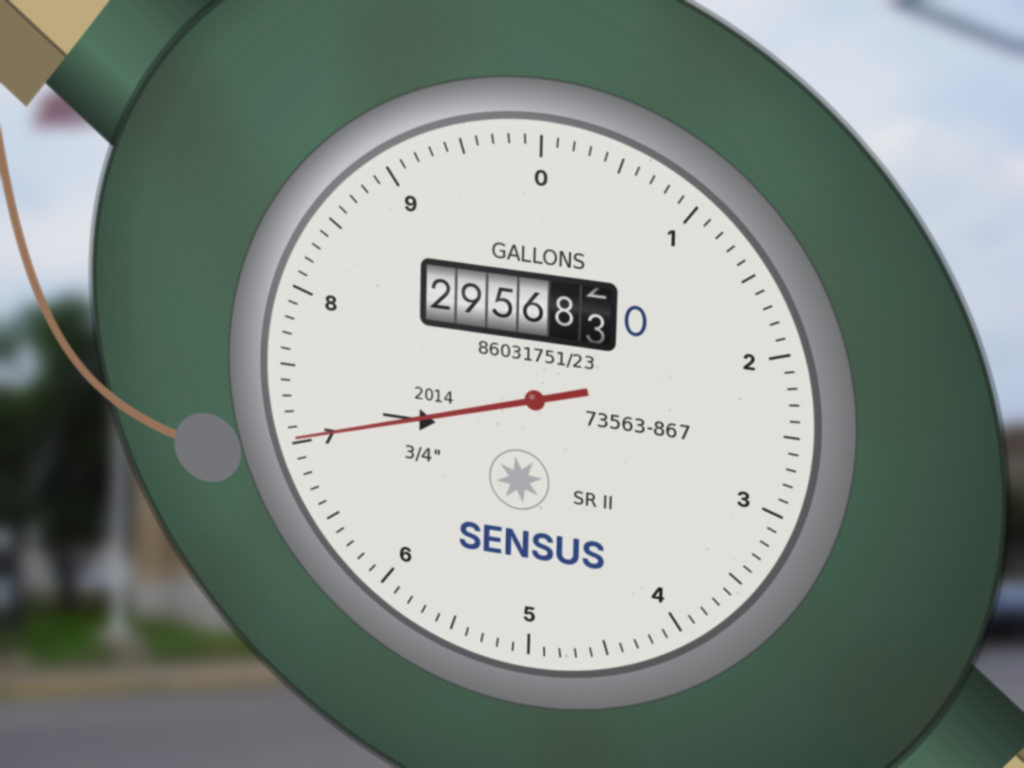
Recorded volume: 2956827.0; gal
